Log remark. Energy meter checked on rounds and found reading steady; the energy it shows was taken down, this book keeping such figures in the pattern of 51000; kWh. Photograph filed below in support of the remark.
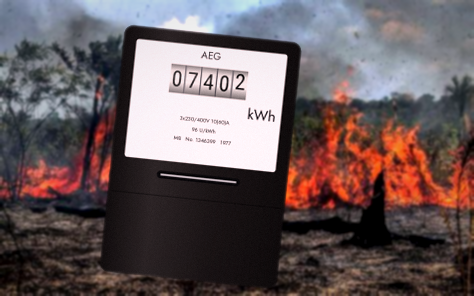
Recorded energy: 7402; kWh
